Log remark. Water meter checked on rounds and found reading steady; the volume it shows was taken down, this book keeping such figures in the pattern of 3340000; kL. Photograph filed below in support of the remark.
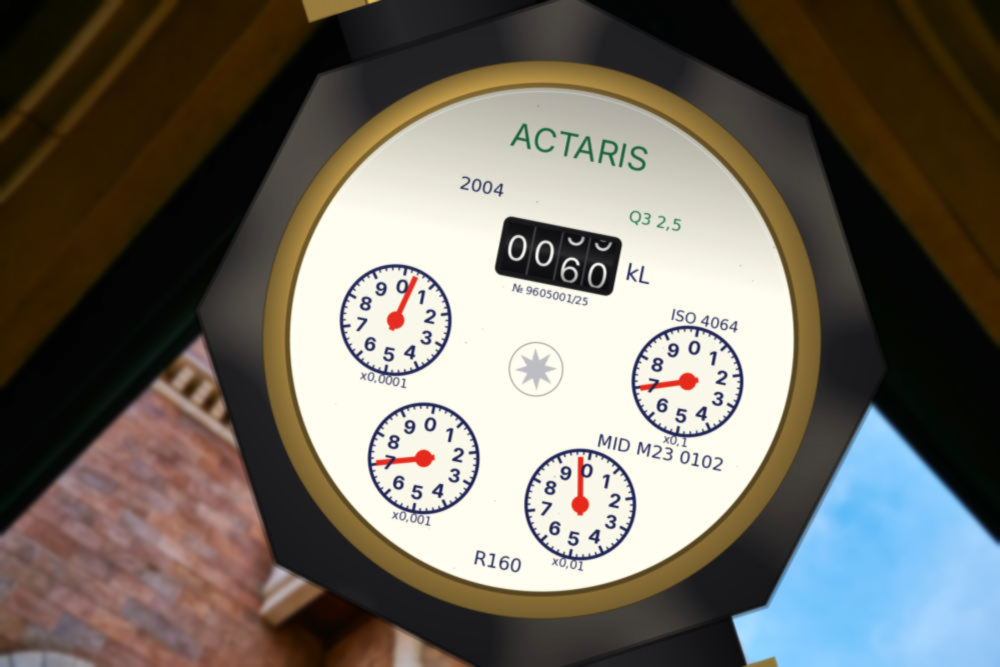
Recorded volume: 59.6970; kL
